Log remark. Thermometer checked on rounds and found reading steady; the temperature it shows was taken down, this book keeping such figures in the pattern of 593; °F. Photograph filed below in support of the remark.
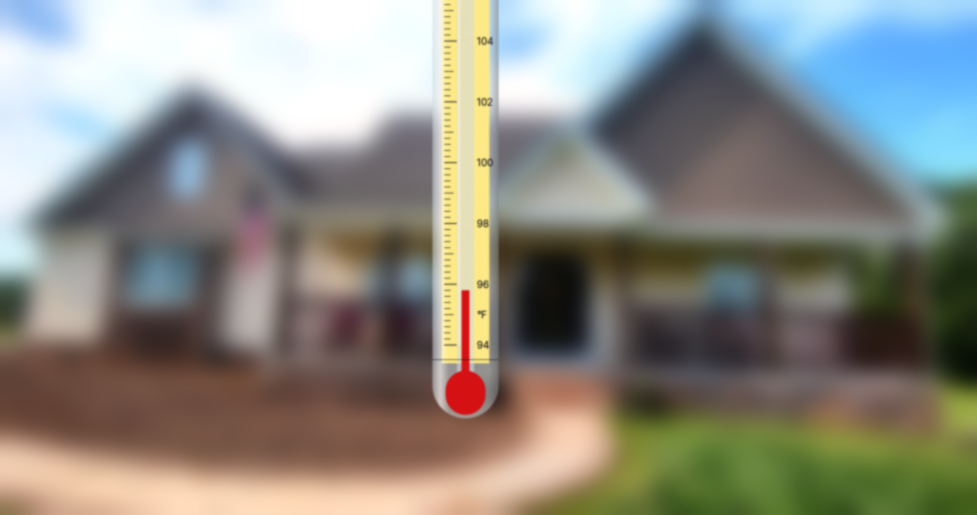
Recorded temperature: 95.8; °F
